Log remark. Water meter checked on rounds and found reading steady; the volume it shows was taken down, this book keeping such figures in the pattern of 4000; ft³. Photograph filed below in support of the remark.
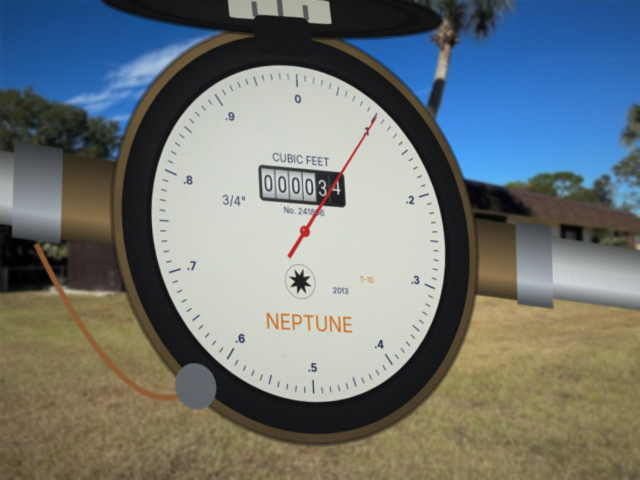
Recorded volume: 34.10; ft³
